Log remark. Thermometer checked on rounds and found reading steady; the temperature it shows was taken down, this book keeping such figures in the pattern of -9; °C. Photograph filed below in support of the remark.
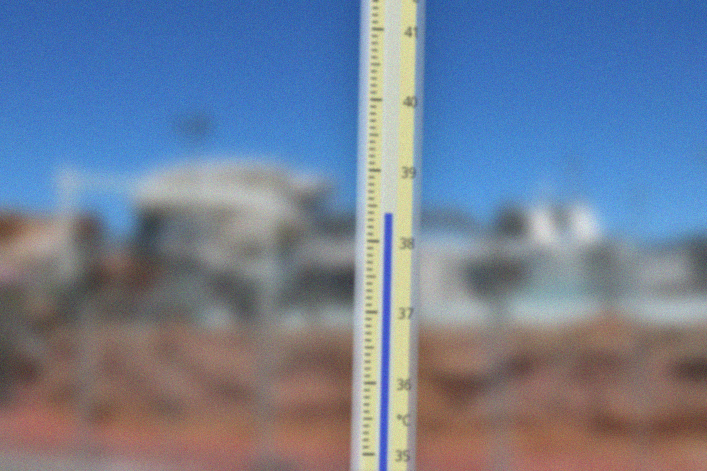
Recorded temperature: 38.4; °C
